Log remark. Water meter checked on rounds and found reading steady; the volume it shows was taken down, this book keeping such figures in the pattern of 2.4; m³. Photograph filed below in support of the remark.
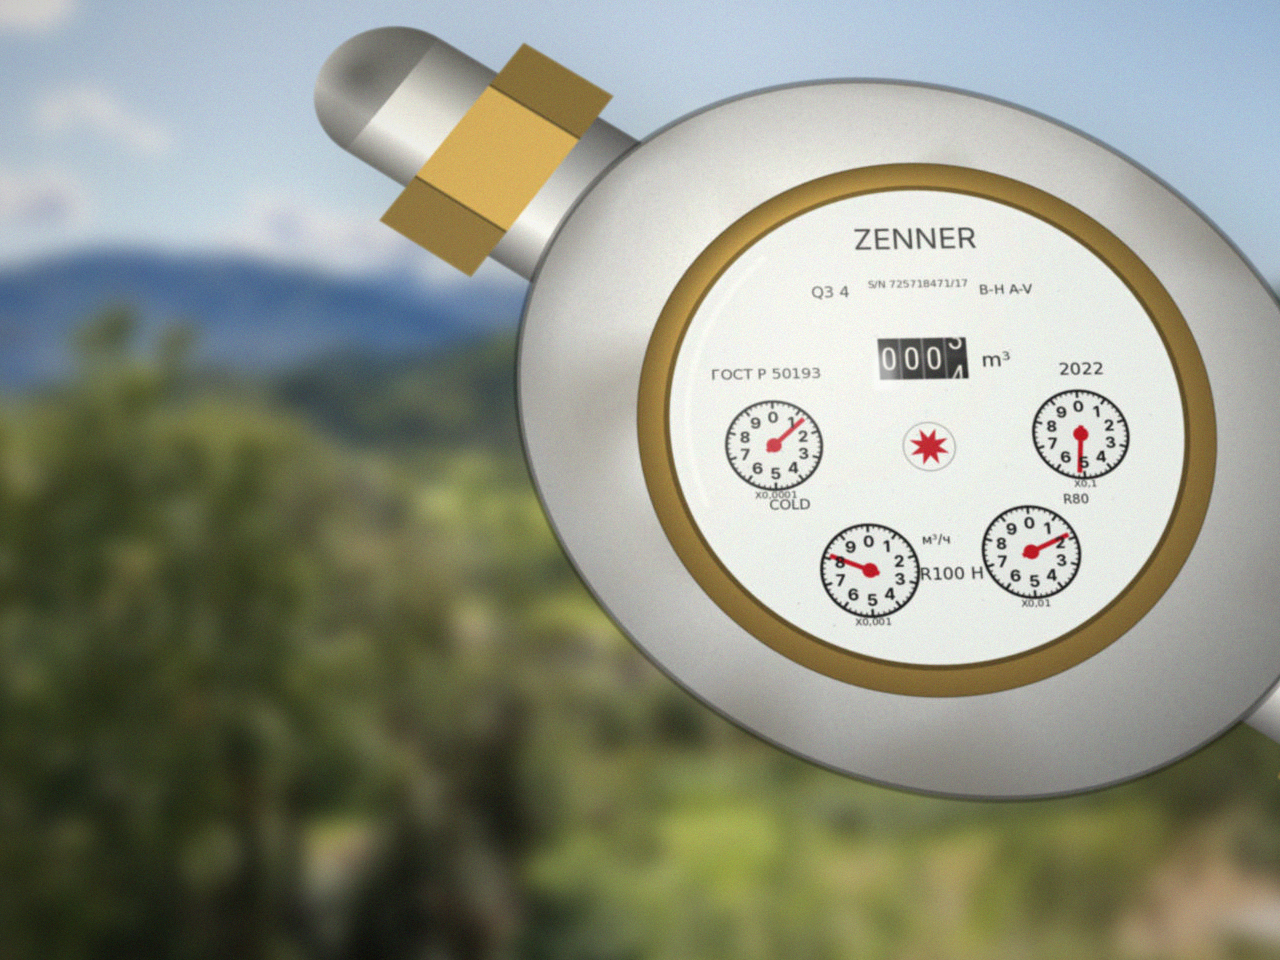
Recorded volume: 3.5181; m³
